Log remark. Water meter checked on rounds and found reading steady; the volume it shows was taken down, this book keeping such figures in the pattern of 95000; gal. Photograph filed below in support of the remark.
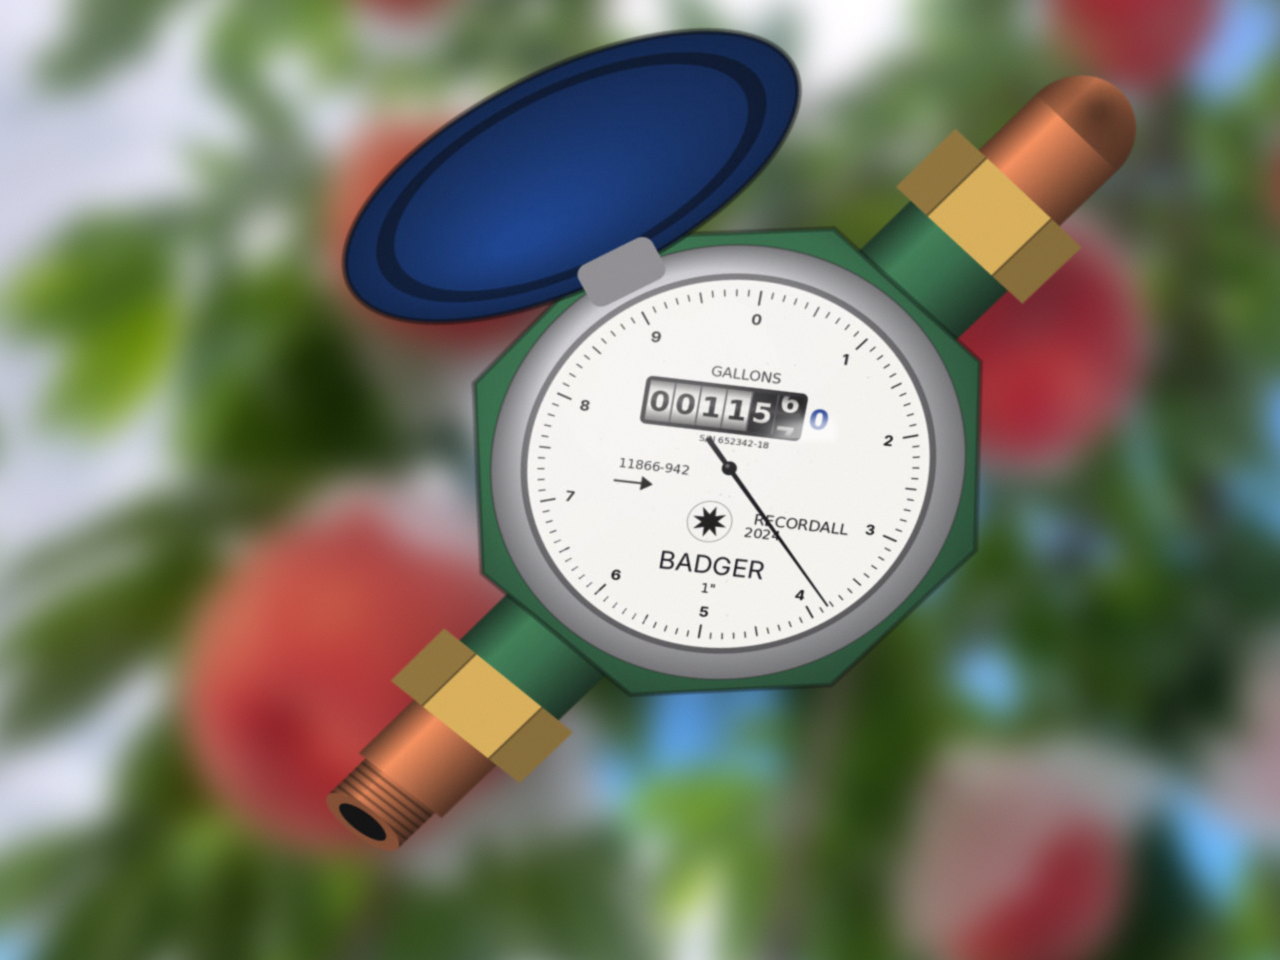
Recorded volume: 11563.8; gal
